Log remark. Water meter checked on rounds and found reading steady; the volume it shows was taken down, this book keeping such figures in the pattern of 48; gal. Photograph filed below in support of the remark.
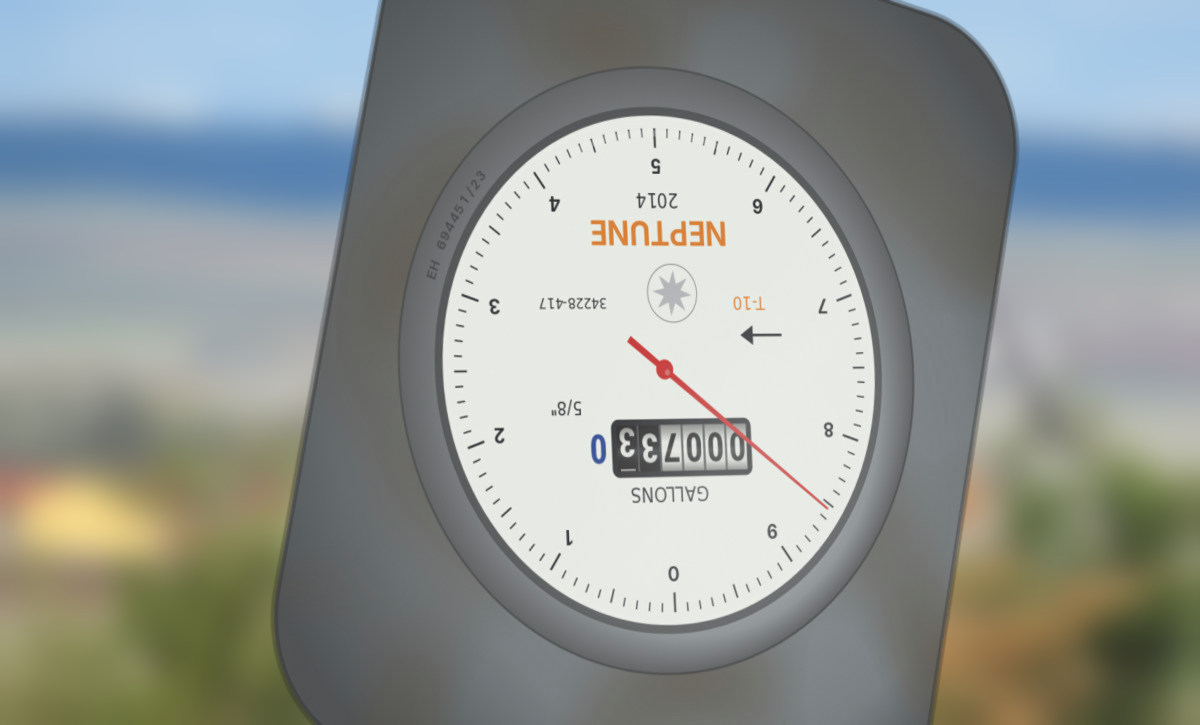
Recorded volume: 7328.5; gal
